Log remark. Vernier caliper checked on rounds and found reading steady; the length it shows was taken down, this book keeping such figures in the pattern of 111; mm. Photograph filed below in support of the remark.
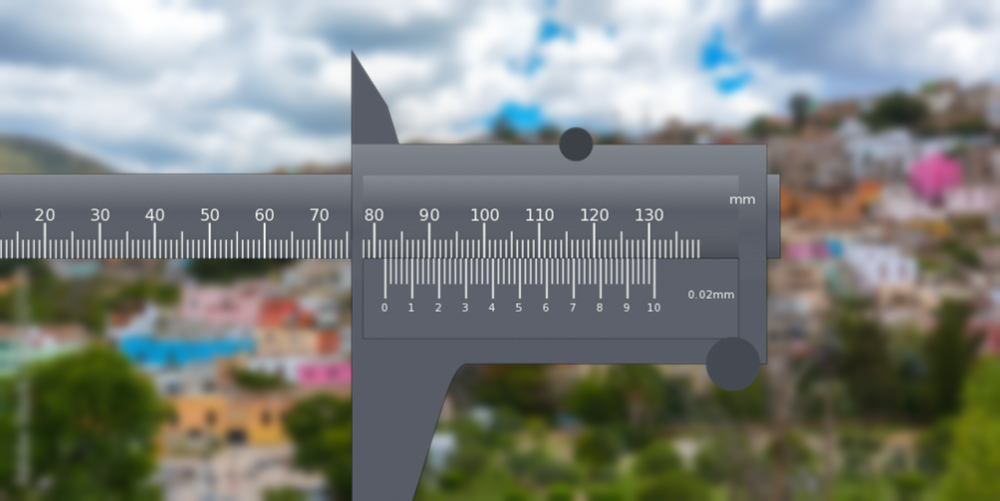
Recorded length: 82.0; mm
